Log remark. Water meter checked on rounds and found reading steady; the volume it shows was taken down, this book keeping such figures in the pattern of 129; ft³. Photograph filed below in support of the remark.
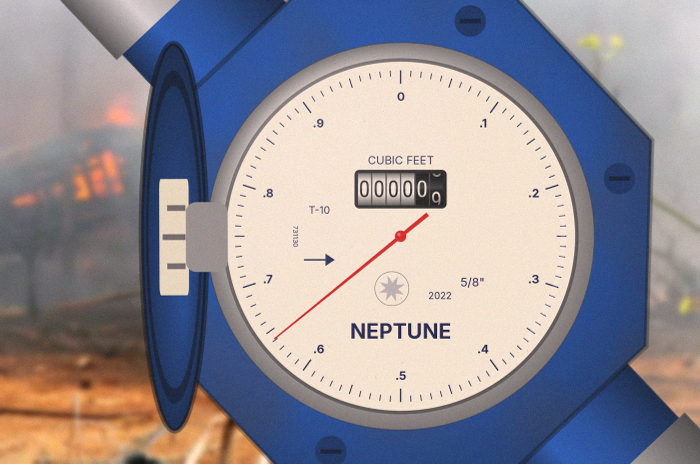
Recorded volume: 8.64; ft³
